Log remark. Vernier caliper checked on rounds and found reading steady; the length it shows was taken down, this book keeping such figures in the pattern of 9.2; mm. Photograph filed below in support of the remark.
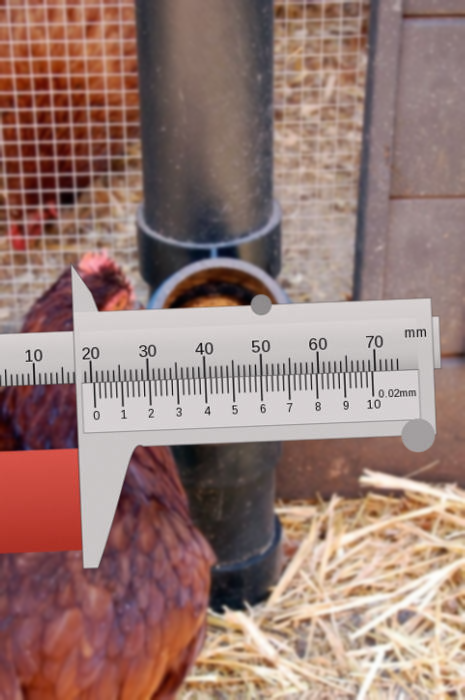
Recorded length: 20.5; mm
